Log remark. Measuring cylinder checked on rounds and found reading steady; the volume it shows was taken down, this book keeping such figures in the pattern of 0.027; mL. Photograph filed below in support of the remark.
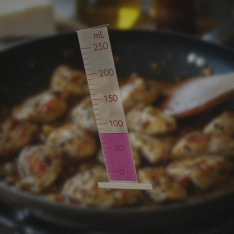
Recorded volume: 80; mL
